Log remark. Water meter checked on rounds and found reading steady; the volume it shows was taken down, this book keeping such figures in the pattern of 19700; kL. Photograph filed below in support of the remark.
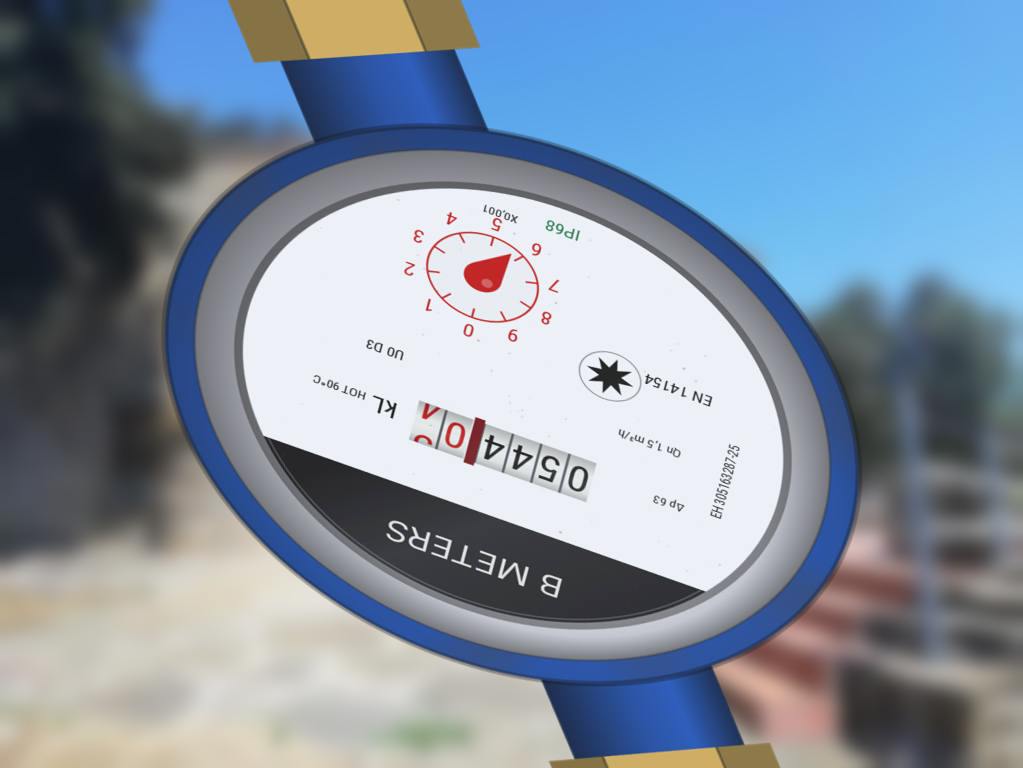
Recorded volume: 544.035; kL
